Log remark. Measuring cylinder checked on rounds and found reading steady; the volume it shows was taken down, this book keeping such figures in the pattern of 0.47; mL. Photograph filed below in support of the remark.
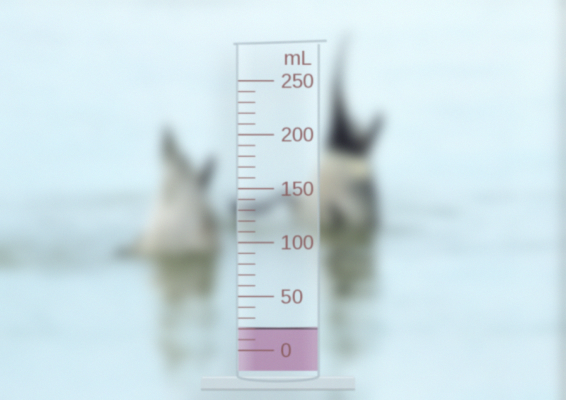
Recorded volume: 20; mL
